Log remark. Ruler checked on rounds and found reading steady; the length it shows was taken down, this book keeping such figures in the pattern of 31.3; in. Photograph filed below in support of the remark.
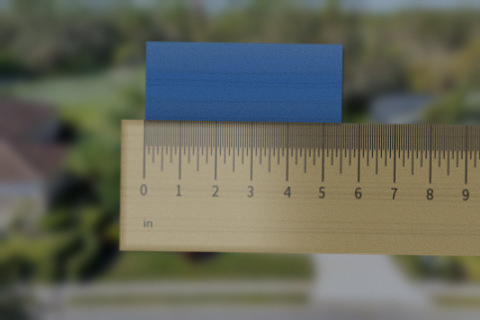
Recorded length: 5.5; in
